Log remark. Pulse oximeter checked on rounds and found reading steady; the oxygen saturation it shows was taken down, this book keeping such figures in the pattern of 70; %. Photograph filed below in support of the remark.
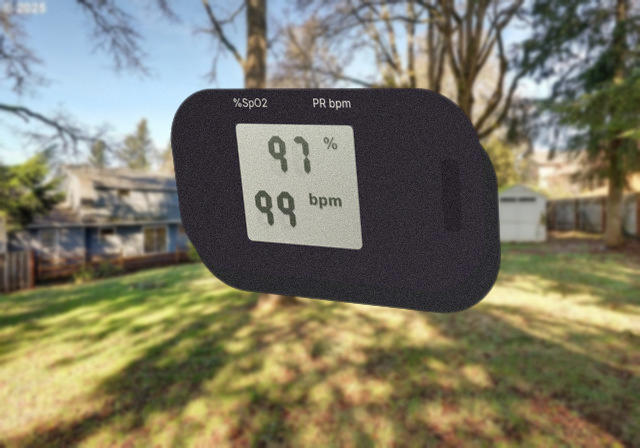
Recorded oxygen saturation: 97; %
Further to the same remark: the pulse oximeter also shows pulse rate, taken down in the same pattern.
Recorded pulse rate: 99; bpm
